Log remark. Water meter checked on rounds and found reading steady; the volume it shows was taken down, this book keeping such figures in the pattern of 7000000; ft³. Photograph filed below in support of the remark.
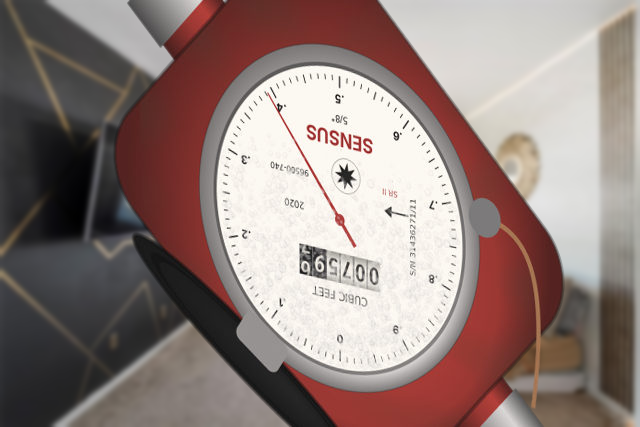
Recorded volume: 7596.39; ft³
